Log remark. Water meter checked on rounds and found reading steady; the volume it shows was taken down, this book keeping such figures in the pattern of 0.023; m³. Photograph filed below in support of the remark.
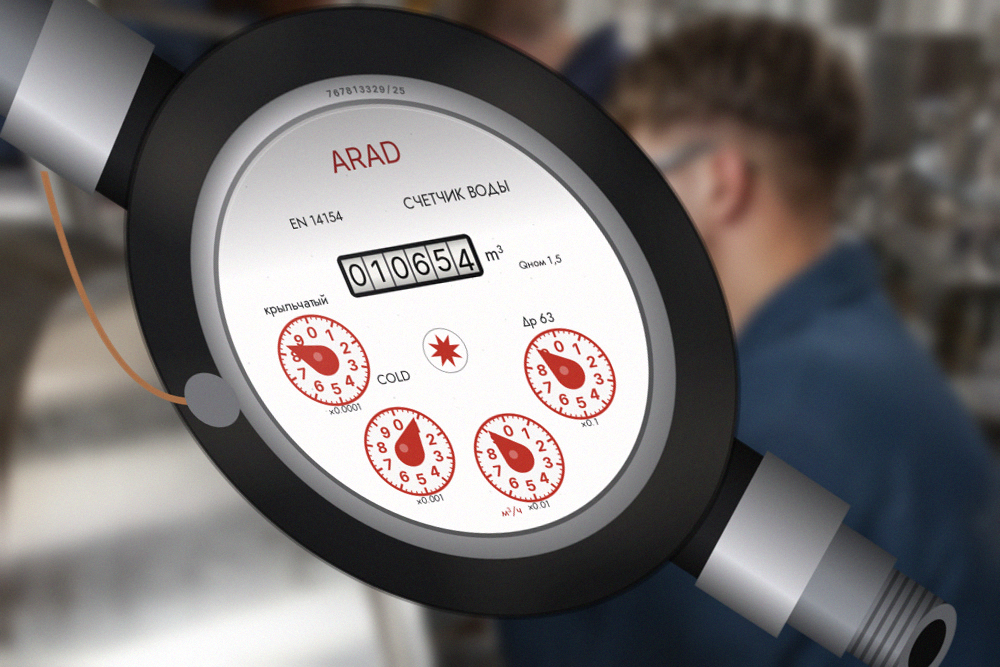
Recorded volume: 10653.8908; m³
